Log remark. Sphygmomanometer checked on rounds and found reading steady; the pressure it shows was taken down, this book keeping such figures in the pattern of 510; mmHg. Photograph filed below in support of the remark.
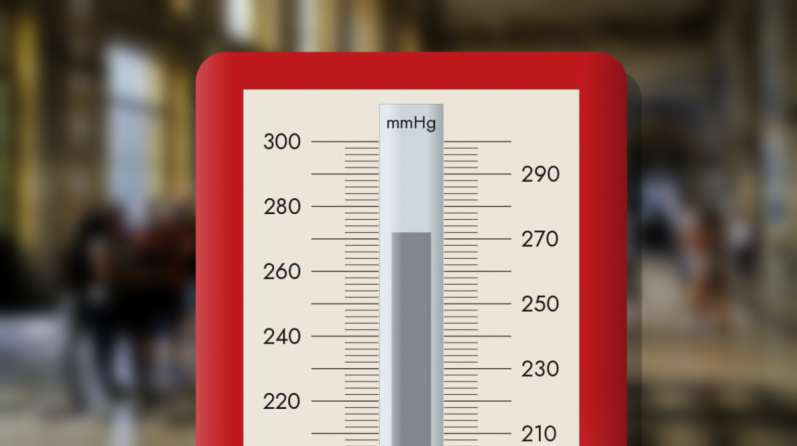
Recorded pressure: 272; mmHg
